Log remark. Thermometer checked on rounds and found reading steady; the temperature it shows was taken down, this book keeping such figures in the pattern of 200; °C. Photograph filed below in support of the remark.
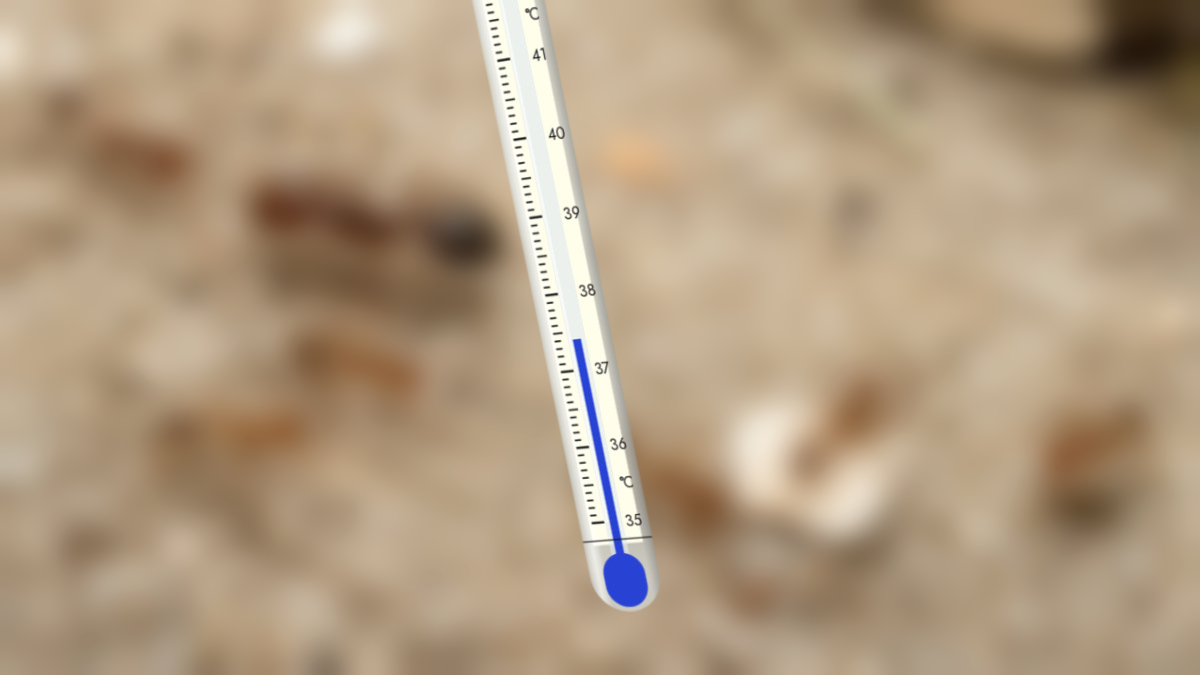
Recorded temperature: 37.4; °C
